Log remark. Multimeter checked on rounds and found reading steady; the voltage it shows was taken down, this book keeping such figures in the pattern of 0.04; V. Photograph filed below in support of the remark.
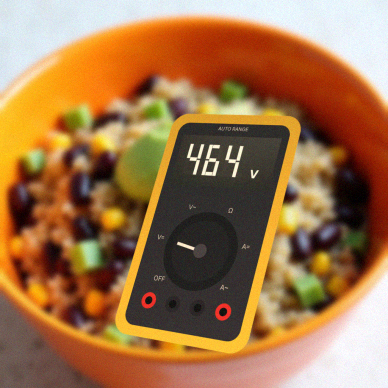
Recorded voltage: 464; V
